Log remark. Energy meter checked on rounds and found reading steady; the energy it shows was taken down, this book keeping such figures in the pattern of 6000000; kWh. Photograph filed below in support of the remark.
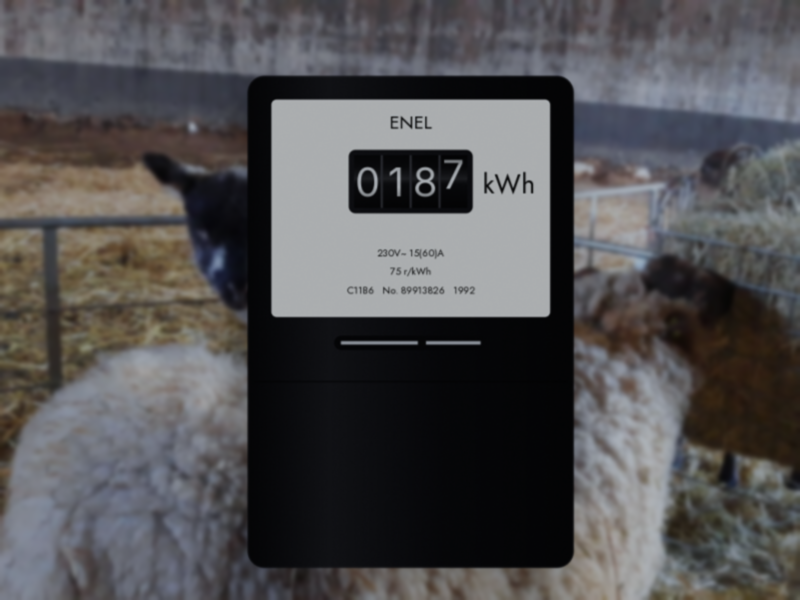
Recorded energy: 187; kWh
